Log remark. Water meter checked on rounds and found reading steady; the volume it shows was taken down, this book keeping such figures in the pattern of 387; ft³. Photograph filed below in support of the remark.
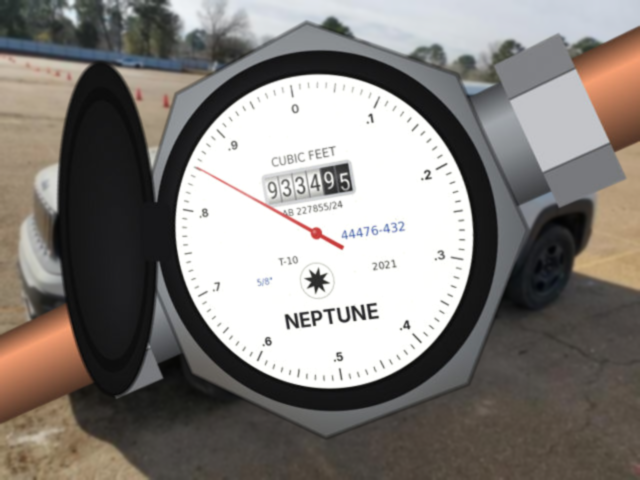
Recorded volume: 933494.85; ft³
